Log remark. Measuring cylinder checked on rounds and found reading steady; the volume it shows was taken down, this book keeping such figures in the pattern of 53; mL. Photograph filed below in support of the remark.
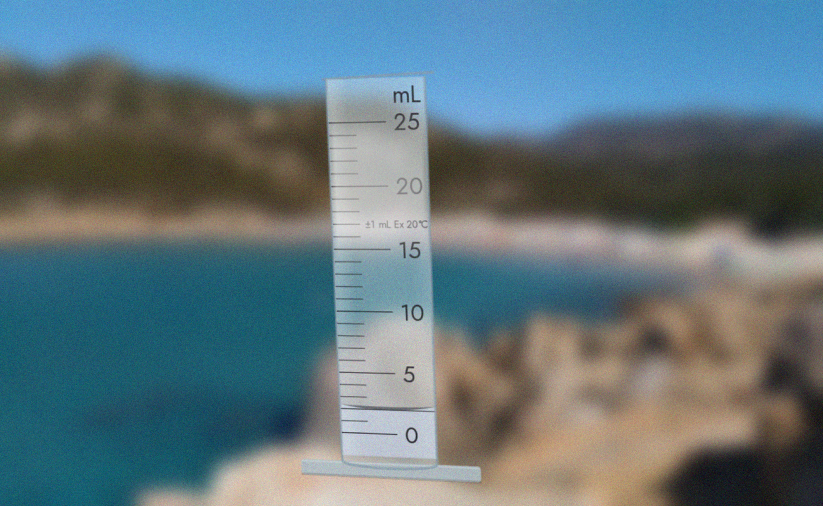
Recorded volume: 2; mL
